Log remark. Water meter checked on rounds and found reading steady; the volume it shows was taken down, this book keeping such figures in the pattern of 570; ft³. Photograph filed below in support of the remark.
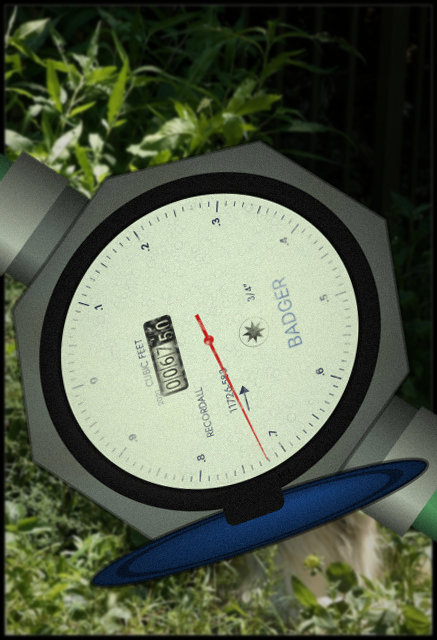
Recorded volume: 6749.72; ft³
